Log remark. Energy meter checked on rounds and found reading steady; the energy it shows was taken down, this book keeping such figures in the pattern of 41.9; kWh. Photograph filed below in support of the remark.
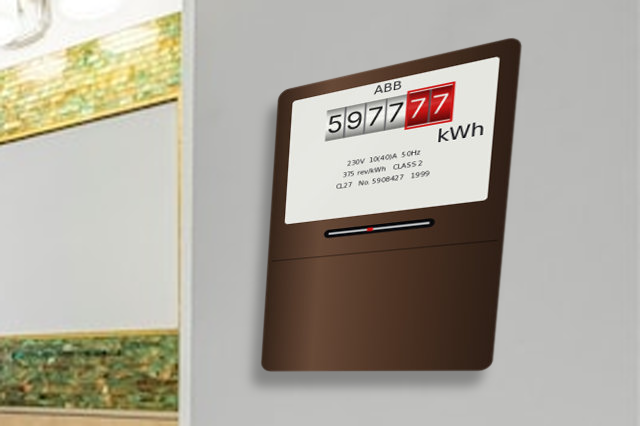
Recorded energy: 5977.77; kWh
